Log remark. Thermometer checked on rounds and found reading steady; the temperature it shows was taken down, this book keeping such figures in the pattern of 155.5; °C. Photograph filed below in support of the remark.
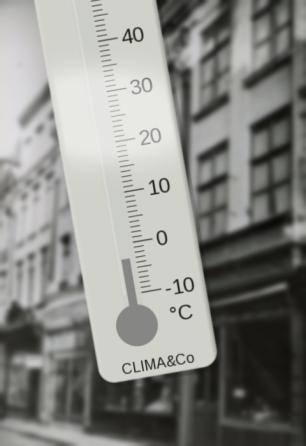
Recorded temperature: -3; °C
